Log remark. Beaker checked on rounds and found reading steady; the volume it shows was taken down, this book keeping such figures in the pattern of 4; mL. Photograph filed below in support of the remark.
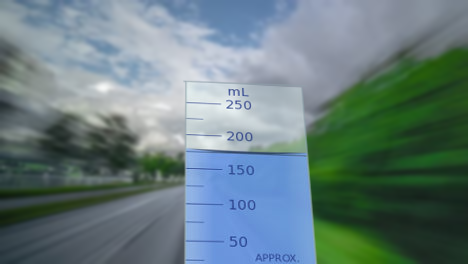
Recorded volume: 175; mL
